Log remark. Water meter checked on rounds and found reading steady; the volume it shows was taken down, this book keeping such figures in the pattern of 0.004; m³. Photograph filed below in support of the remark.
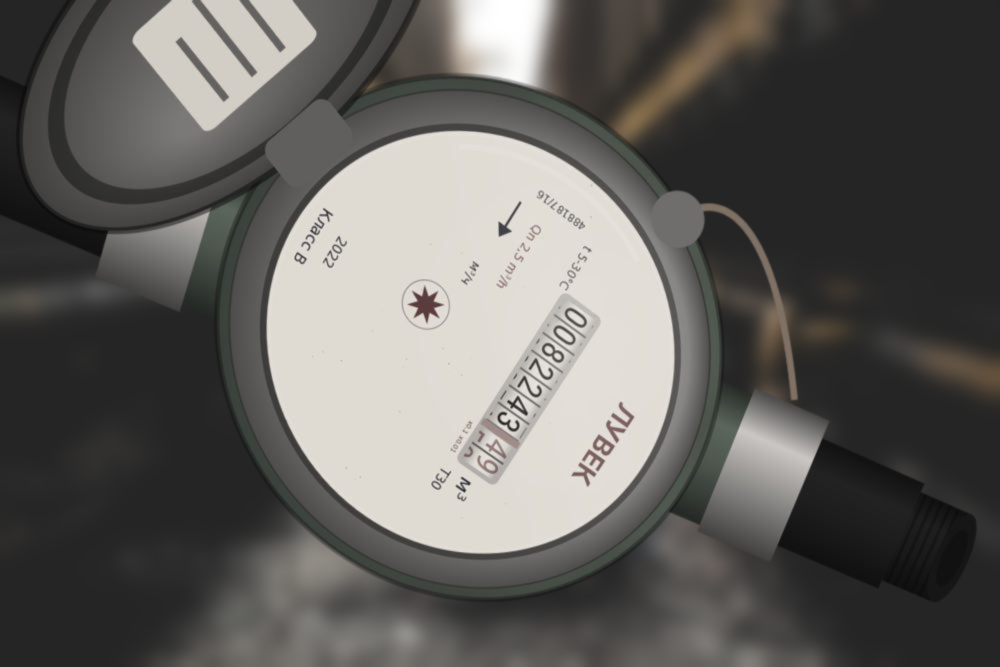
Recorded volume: 82243.49; m³
